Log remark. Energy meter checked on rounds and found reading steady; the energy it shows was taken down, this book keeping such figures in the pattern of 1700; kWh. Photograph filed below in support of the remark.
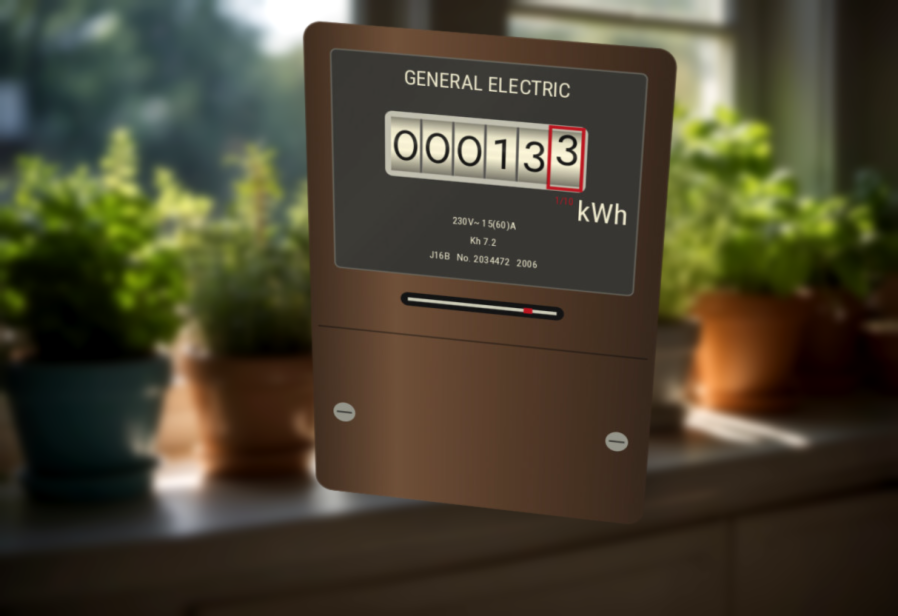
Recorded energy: 13.3; kWh
